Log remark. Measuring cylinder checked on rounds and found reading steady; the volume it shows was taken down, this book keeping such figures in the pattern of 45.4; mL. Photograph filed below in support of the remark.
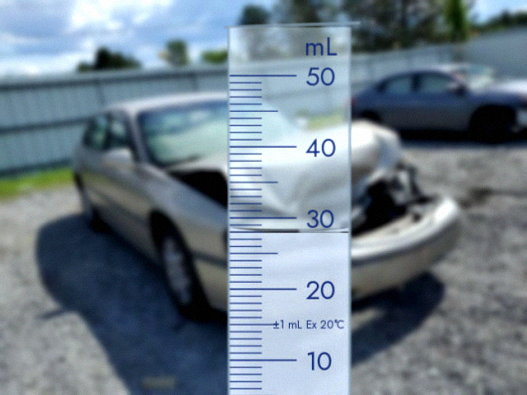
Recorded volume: 28; mL
